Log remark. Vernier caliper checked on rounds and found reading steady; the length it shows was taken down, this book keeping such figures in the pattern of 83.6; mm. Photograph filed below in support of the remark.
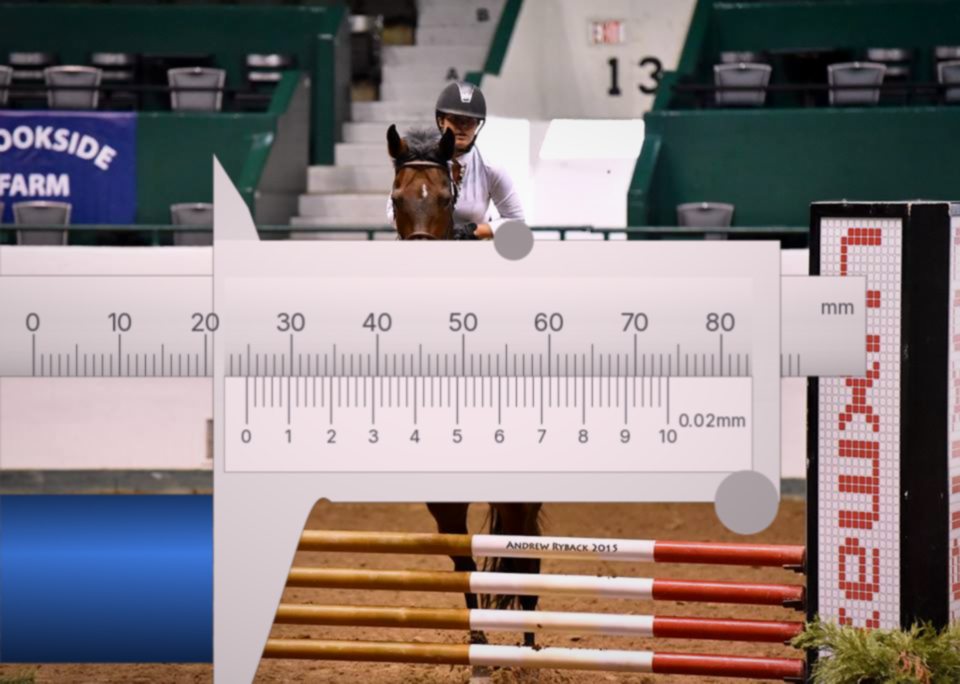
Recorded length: 24.8; mm
